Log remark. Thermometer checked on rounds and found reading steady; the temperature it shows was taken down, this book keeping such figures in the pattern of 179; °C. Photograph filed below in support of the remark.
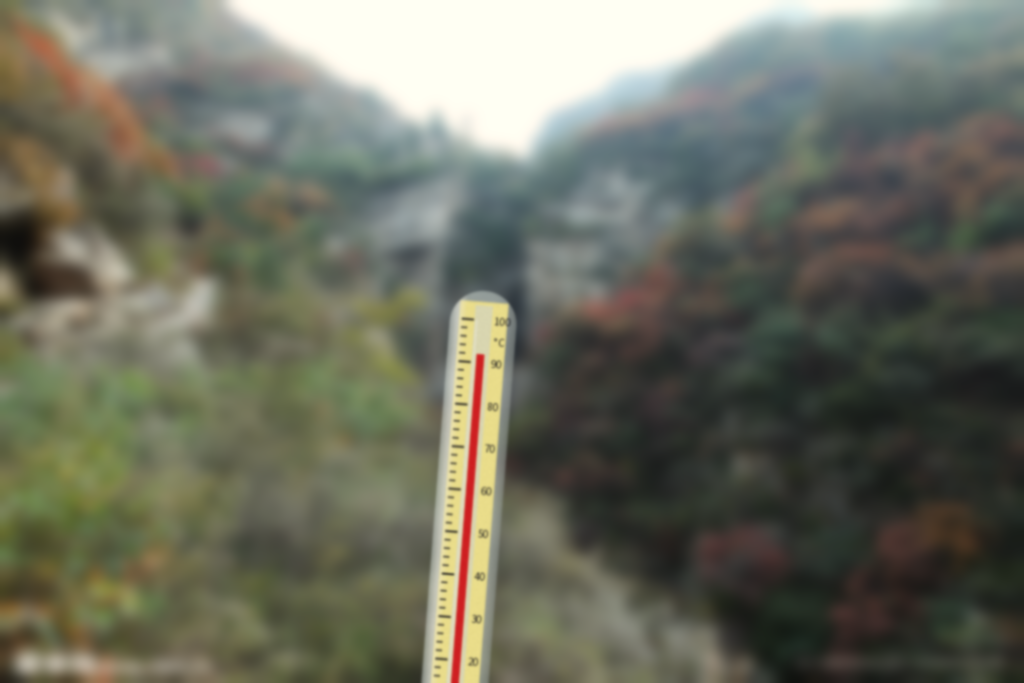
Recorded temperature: 92; °C
